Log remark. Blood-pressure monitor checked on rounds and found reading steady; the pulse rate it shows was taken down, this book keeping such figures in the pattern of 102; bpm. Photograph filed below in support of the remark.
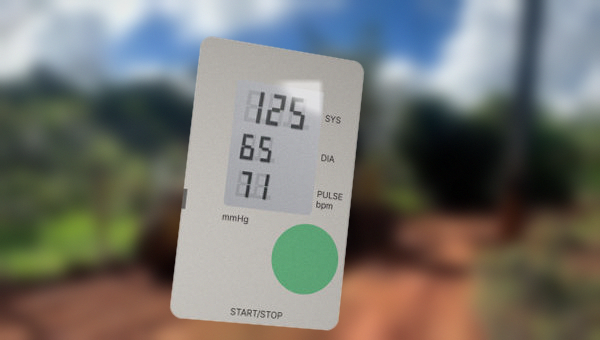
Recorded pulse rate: 71; bpm
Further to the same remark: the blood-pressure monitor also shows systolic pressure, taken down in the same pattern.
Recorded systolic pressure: 125; mmHg
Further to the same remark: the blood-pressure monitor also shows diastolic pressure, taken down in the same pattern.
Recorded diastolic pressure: 65; mmHg
